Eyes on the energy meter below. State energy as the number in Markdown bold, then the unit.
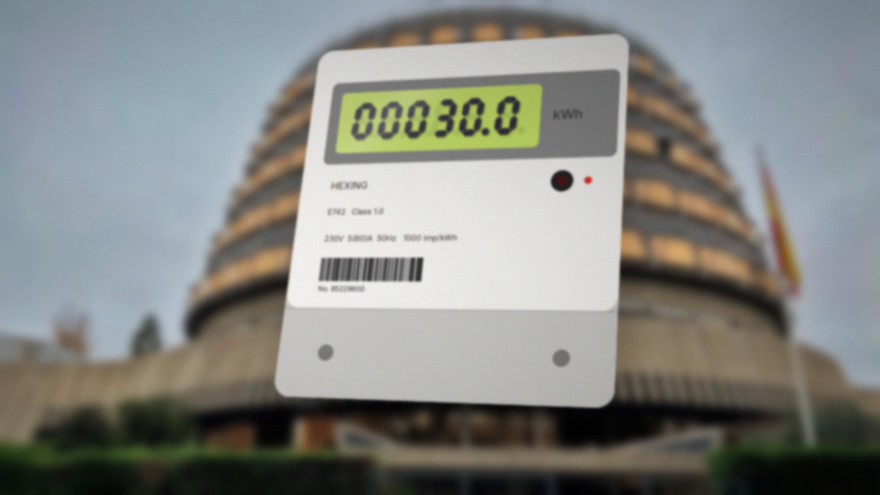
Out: **30.0** kWh
